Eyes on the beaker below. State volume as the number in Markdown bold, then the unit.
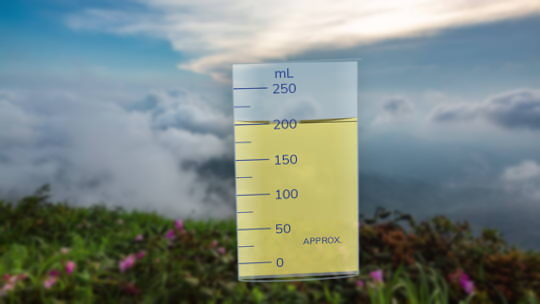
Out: **200** mL
